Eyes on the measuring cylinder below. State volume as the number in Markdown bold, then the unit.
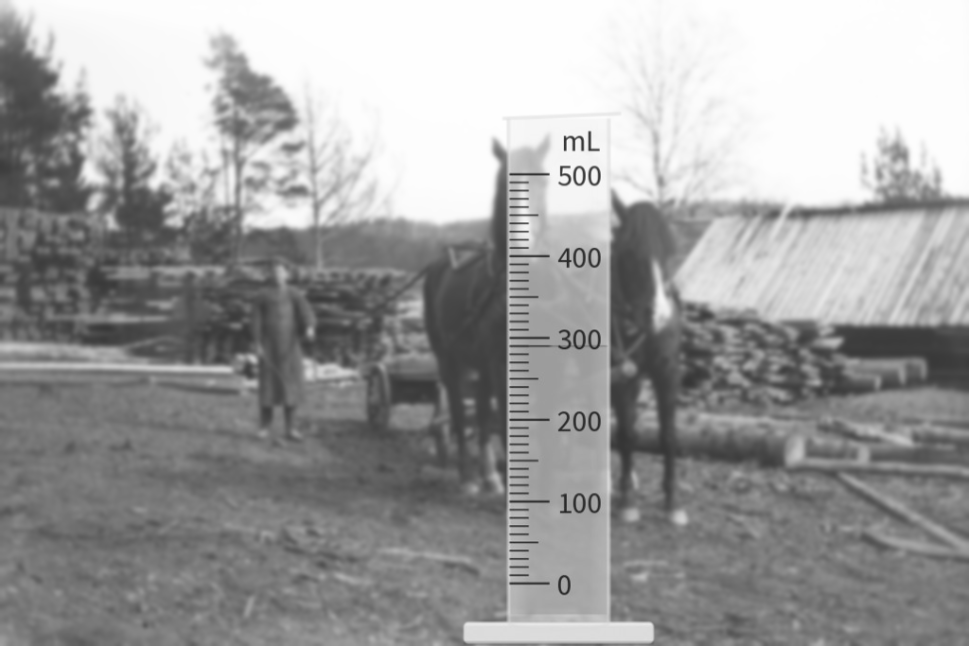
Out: **290** mL
